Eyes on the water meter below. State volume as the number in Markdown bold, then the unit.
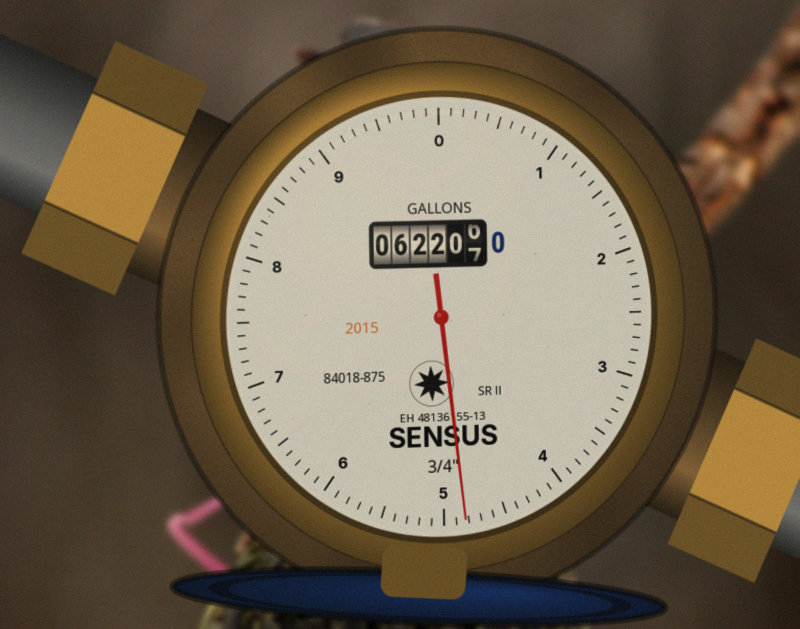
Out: **622064.8** gal
